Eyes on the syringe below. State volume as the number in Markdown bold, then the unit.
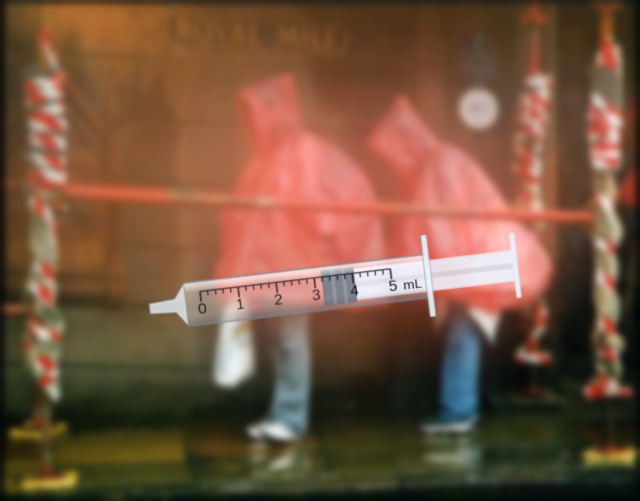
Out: **3.2** mL
